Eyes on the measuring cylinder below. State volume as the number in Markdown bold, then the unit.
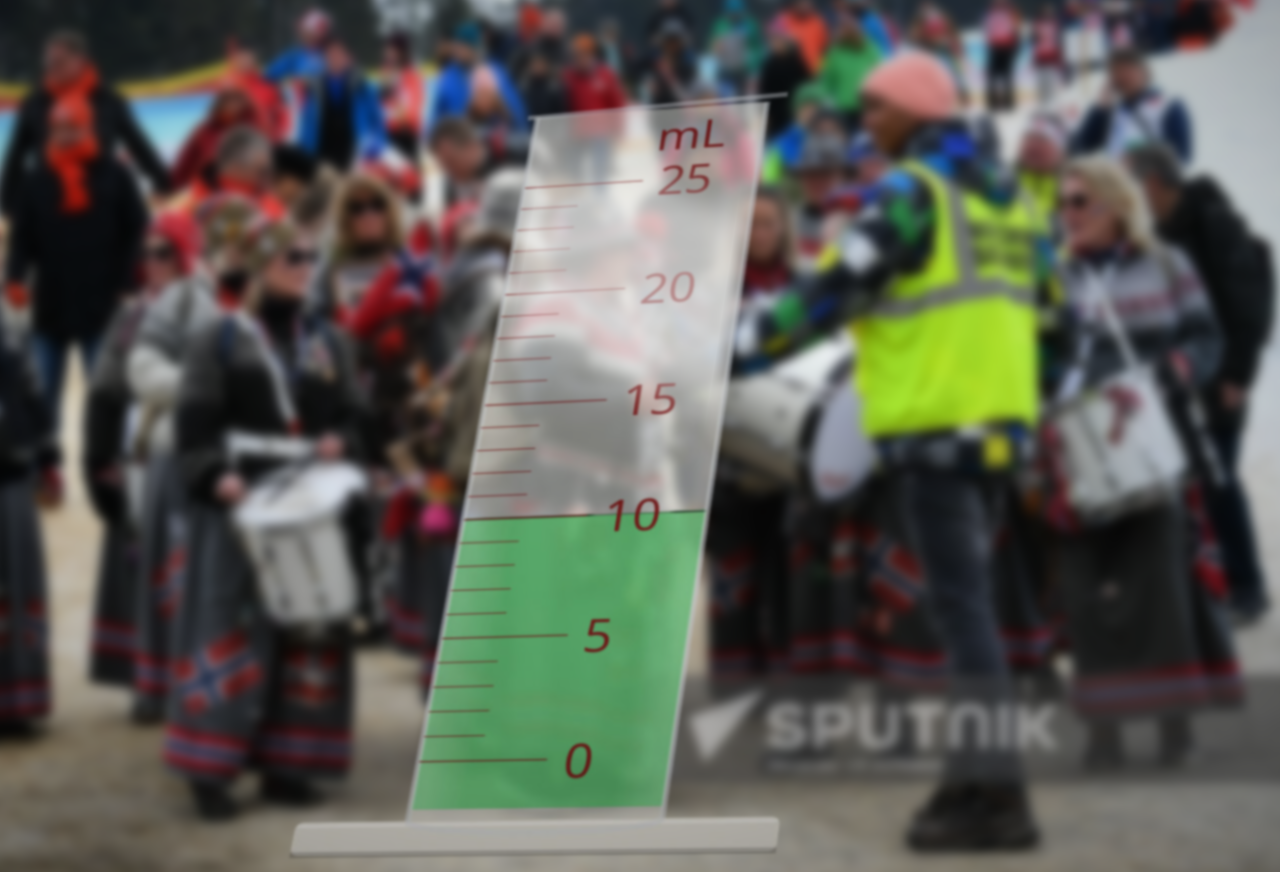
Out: **10** mL
